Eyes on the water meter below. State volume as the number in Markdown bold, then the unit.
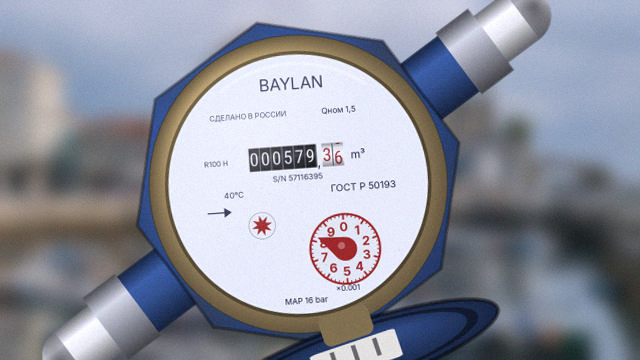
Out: **579.358** m³
